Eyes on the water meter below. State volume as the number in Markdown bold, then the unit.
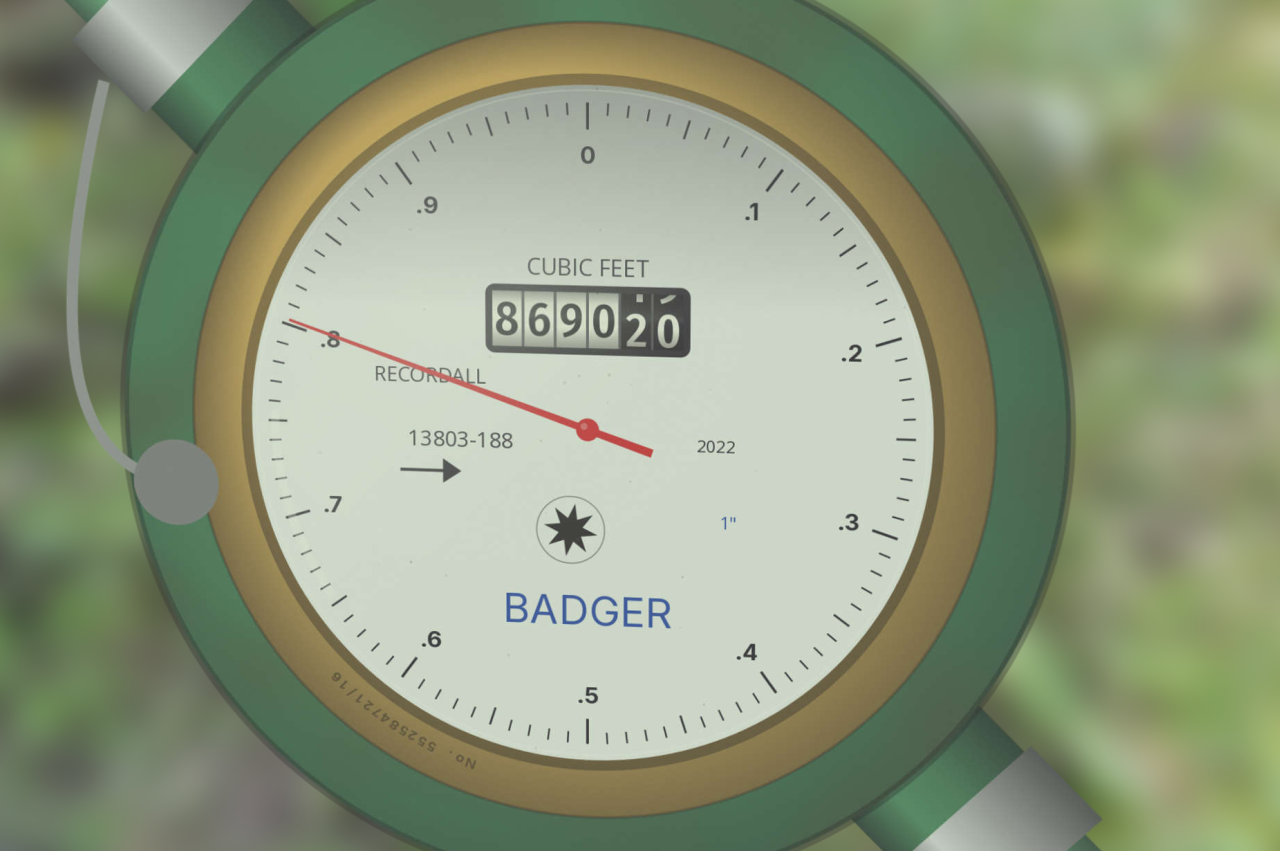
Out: **869019.80** ft³
